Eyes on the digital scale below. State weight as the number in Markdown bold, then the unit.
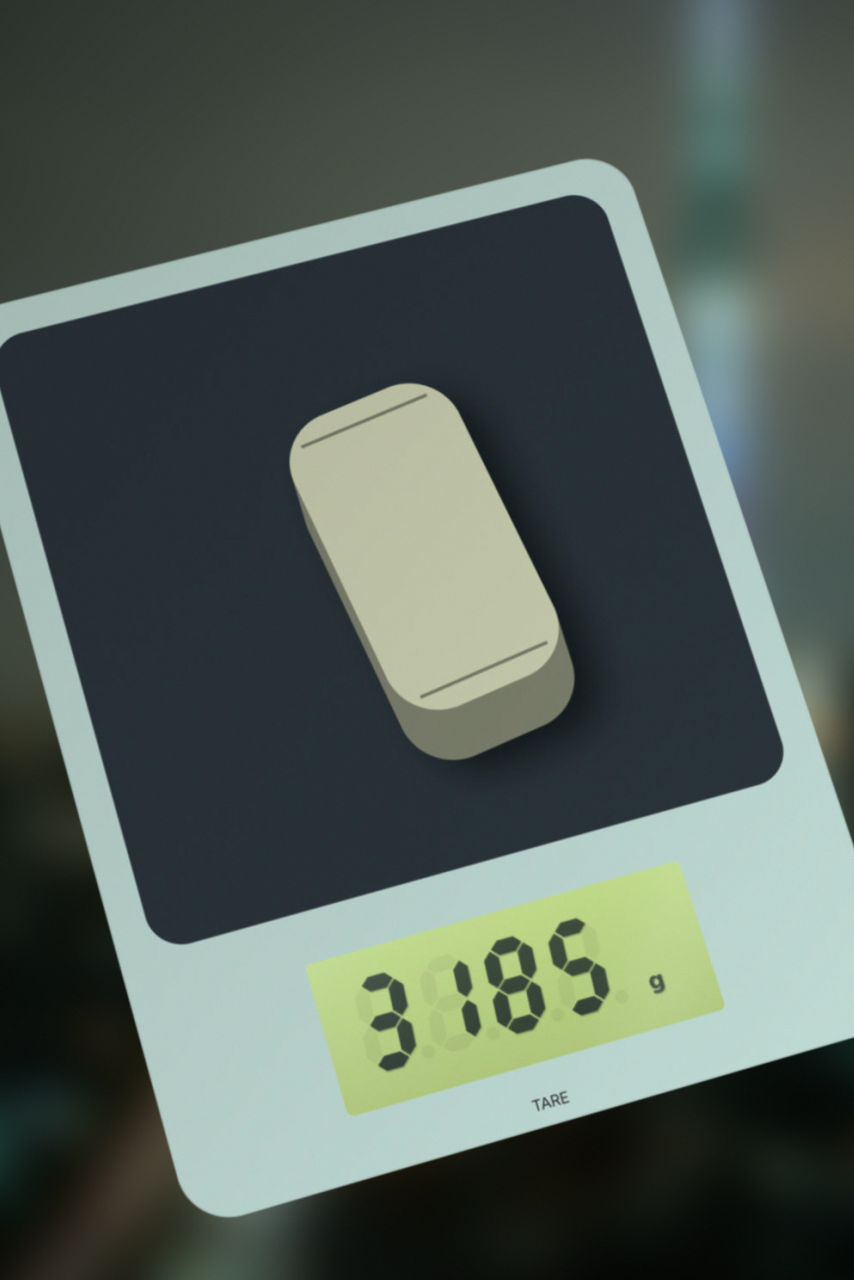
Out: **3185** g
